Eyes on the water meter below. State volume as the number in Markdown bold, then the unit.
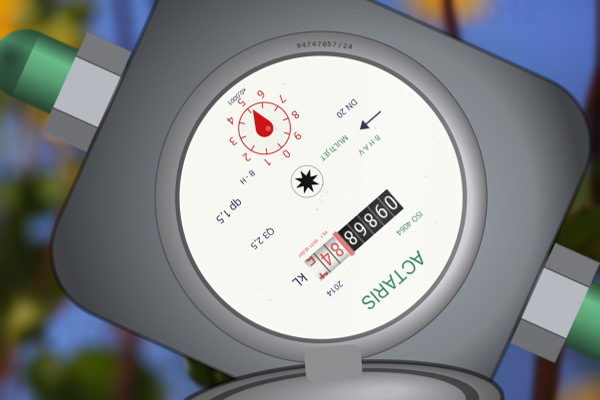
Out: **9868.8445** kL
